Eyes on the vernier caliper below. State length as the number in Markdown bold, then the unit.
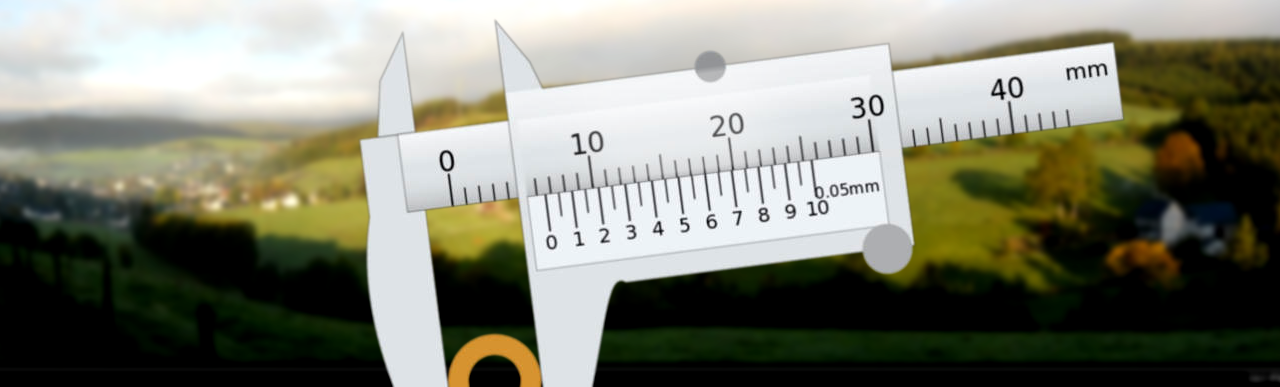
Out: **6.6** mm
